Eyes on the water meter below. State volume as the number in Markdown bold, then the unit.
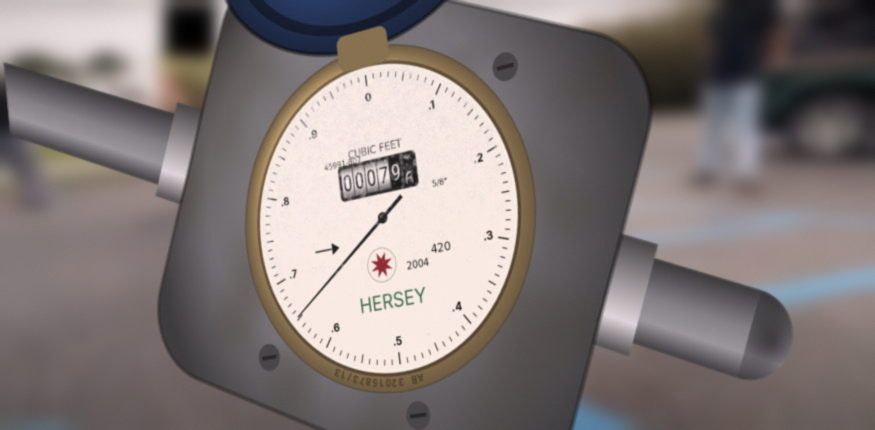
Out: **795.65** ft³
